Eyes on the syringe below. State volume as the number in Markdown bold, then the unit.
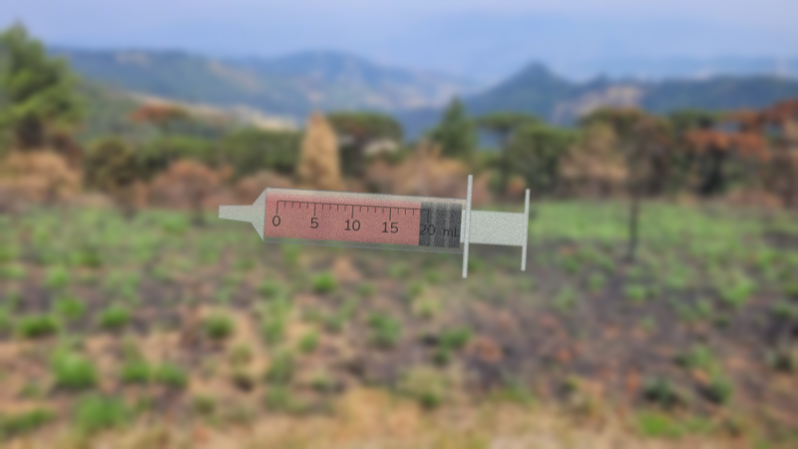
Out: **19** mL
